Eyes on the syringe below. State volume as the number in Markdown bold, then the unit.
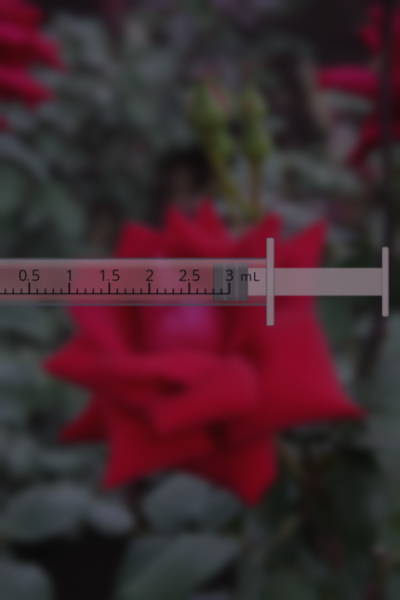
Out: **2.8** mL
